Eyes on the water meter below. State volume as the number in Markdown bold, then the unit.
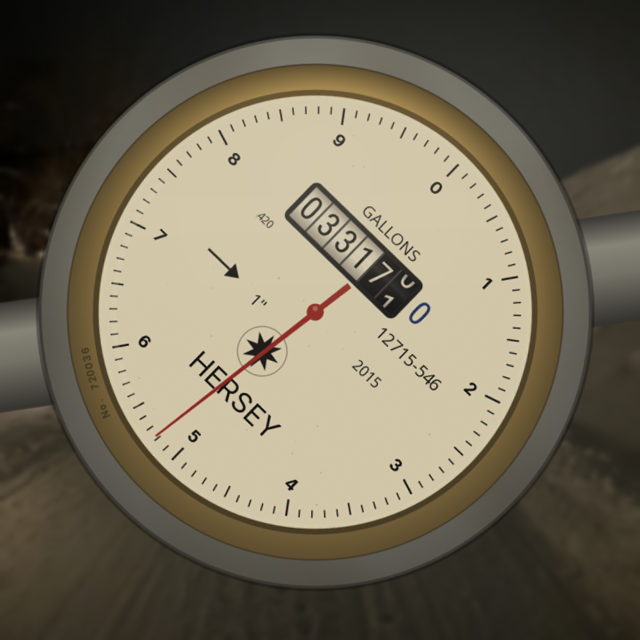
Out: **331705.2** gal
